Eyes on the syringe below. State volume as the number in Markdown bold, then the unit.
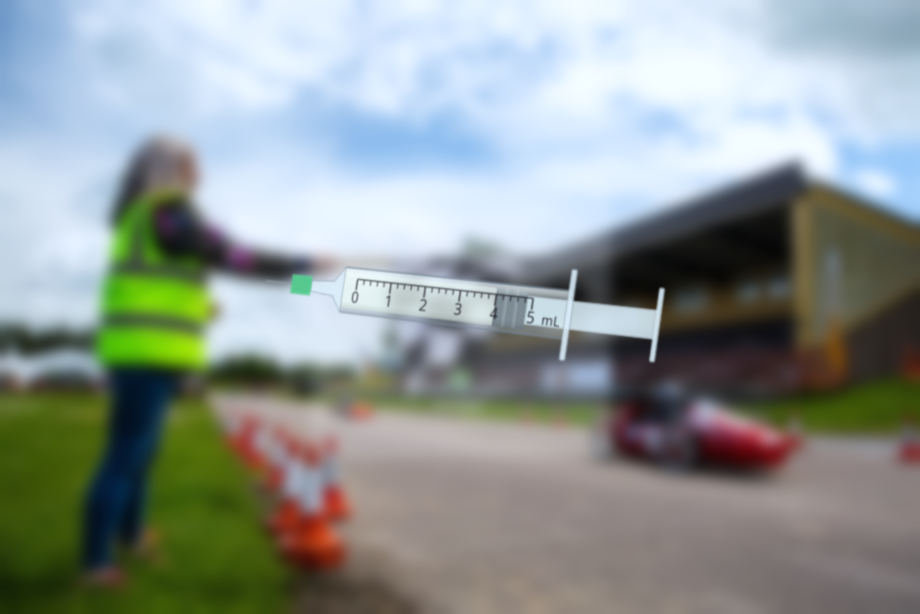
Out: **4** mL
